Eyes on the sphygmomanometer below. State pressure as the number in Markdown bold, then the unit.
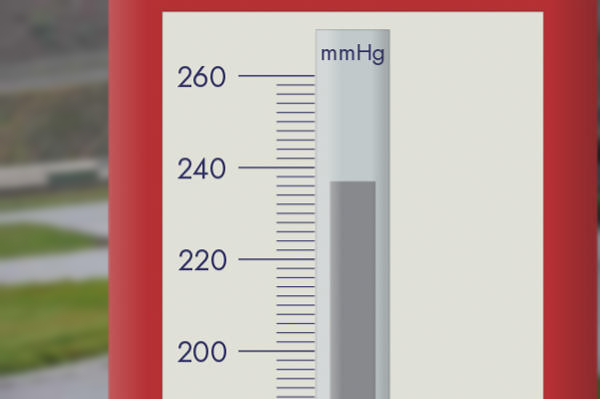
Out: **237** mmHg
